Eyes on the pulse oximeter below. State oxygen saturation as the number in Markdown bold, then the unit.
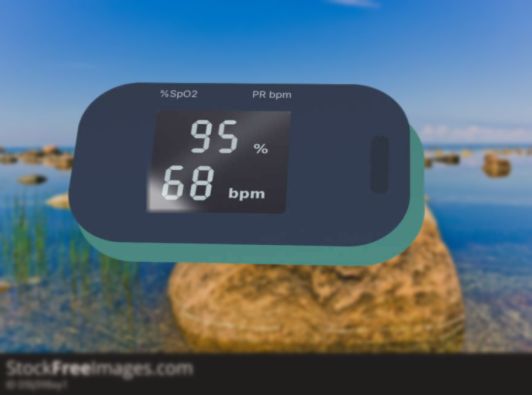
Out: **95** %
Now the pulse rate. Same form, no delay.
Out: **68** bpm
